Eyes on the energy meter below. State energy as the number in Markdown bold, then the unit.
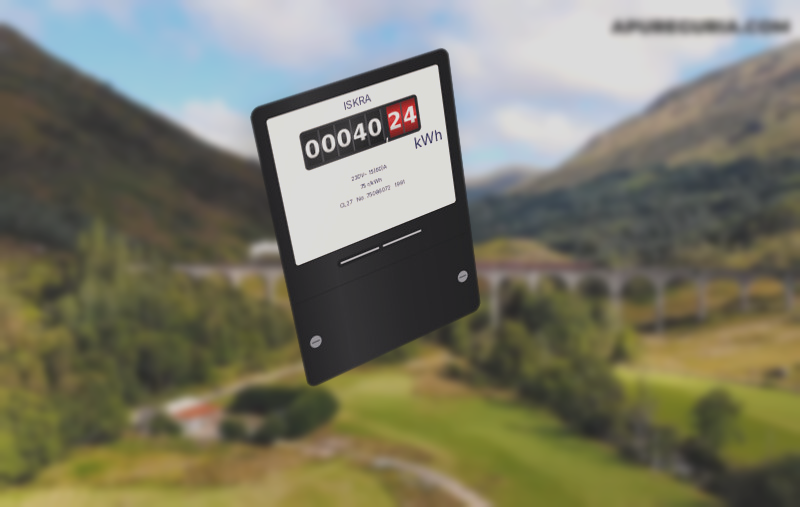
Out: **40.24** kWh
